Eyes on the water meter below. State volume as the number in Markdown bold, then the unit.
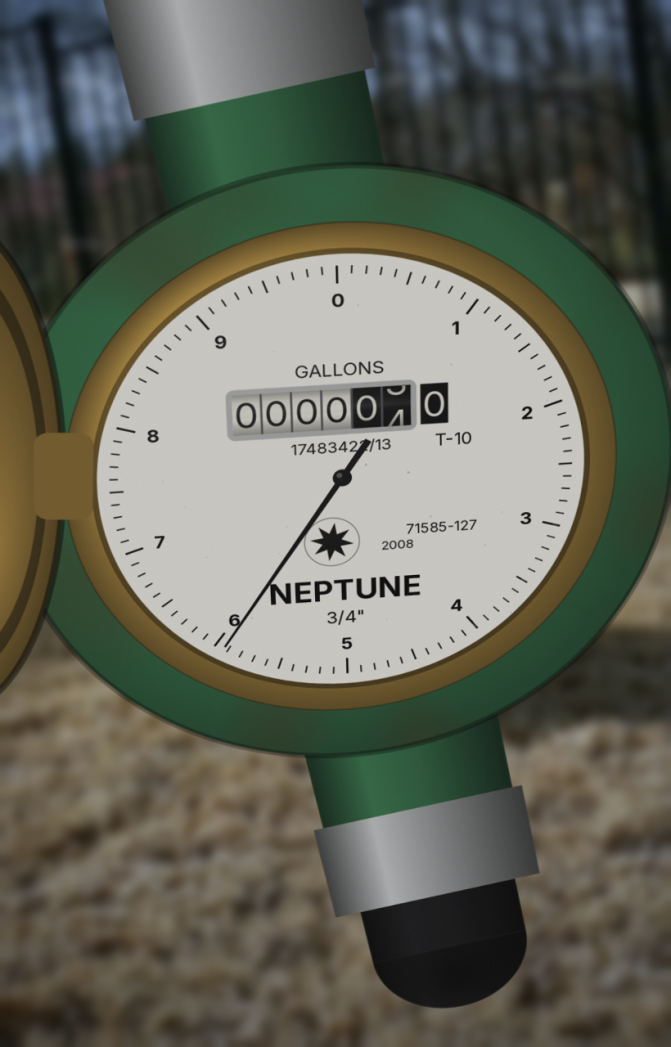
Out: **35.9** gal
